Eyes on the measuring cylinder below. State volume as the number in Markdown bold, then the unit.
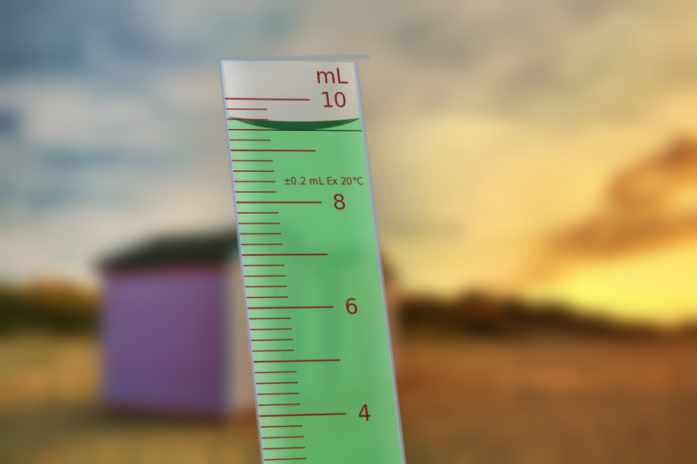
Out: **9.4** mL
